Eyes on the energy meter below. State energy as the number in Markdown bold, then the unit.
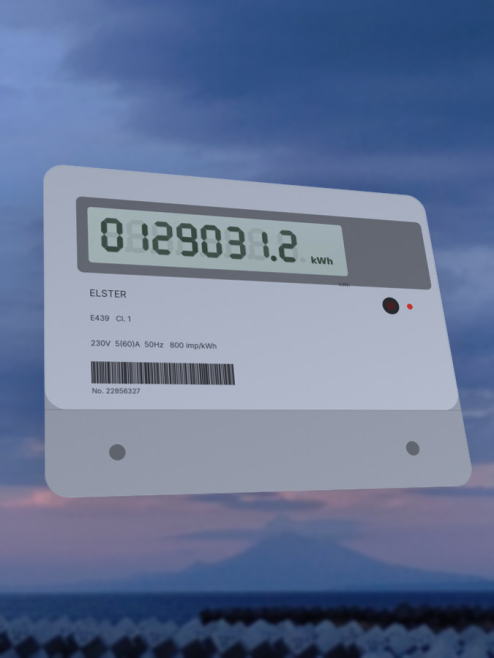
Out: **129031.2** kWh
